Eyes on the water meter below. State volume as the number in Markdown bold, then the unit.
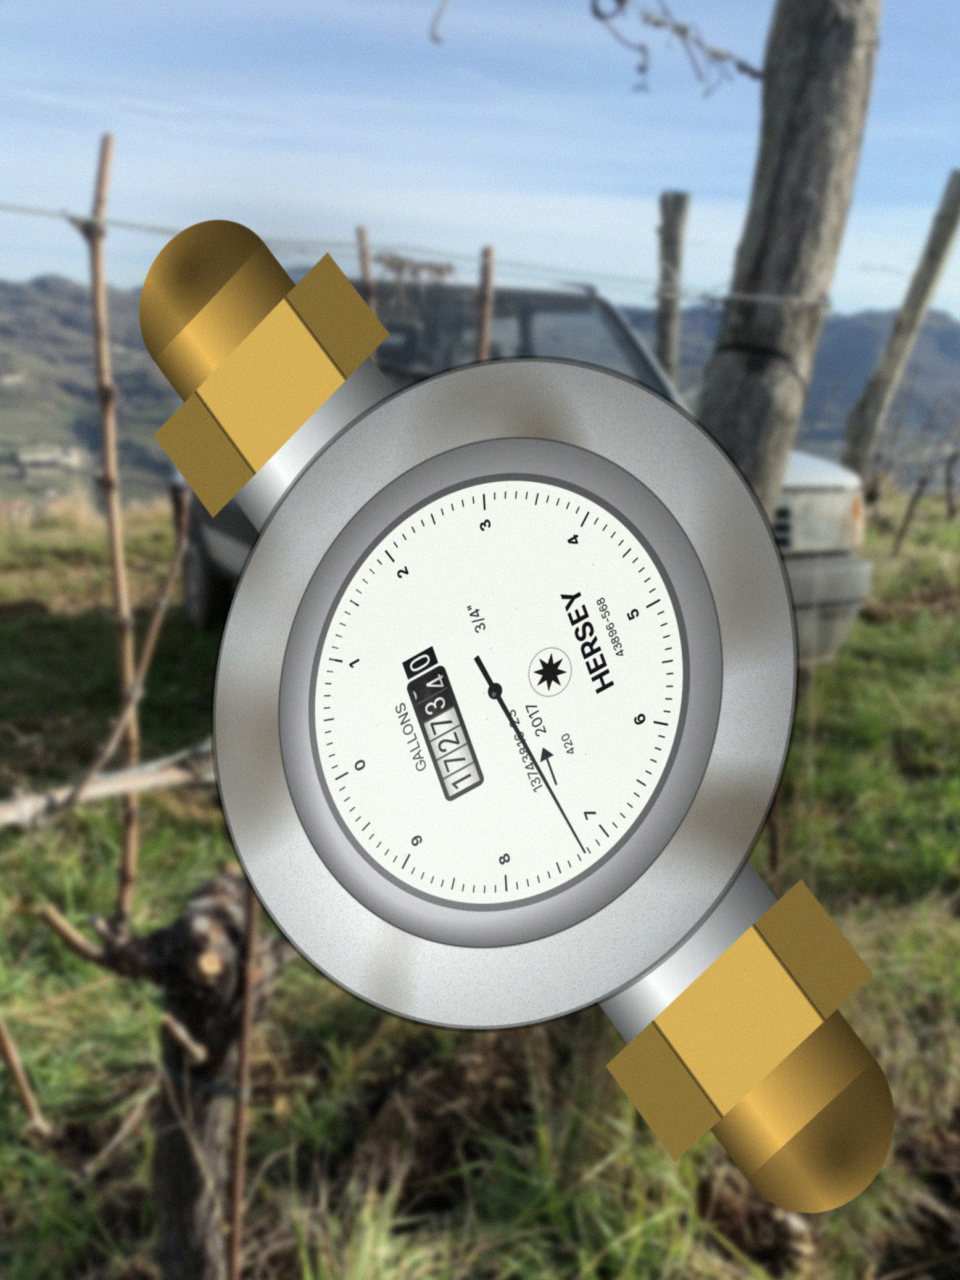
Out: **1727337.2** gal
